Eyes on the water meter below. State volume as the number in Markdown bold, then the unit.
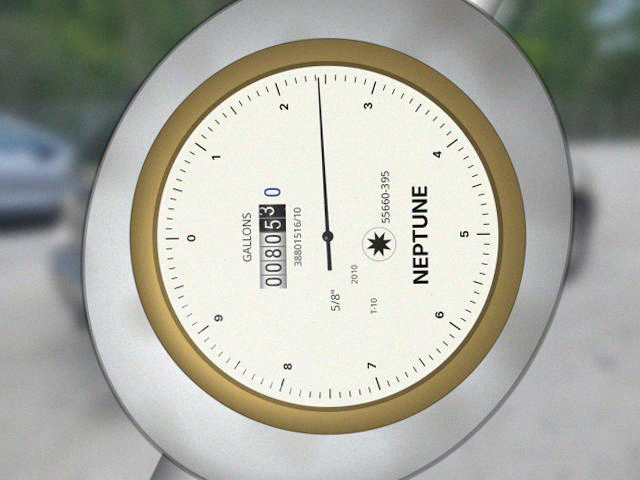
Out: **80532.4** gal
